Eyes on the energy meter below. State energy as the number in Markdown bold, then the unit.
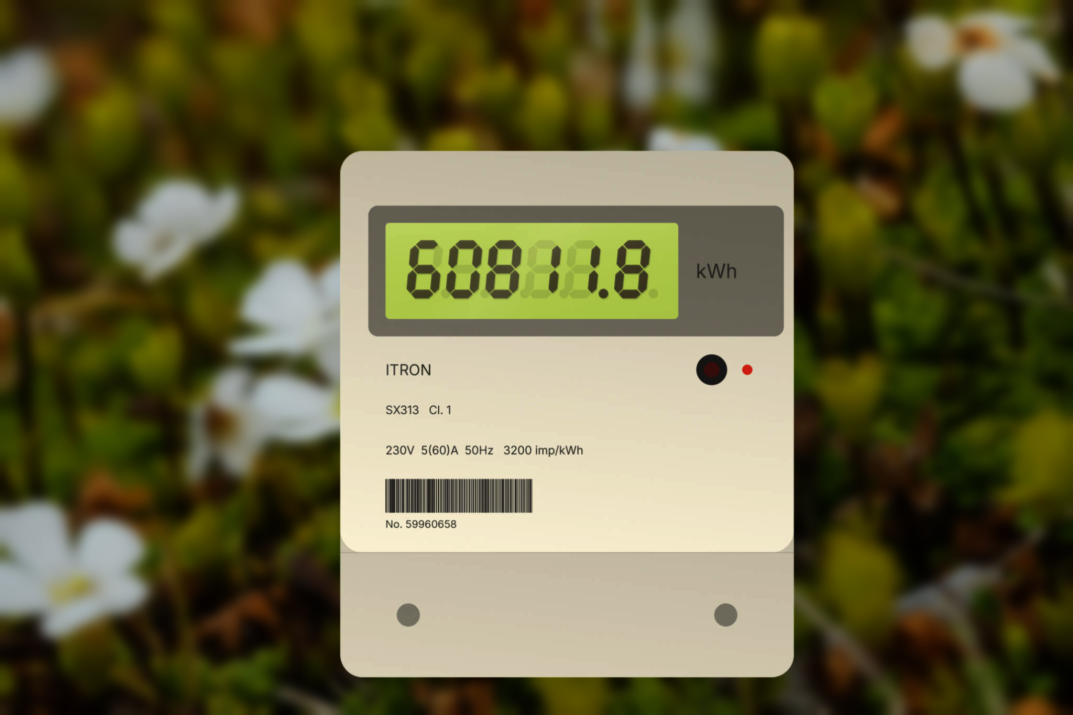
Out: **60811.8** kWh
